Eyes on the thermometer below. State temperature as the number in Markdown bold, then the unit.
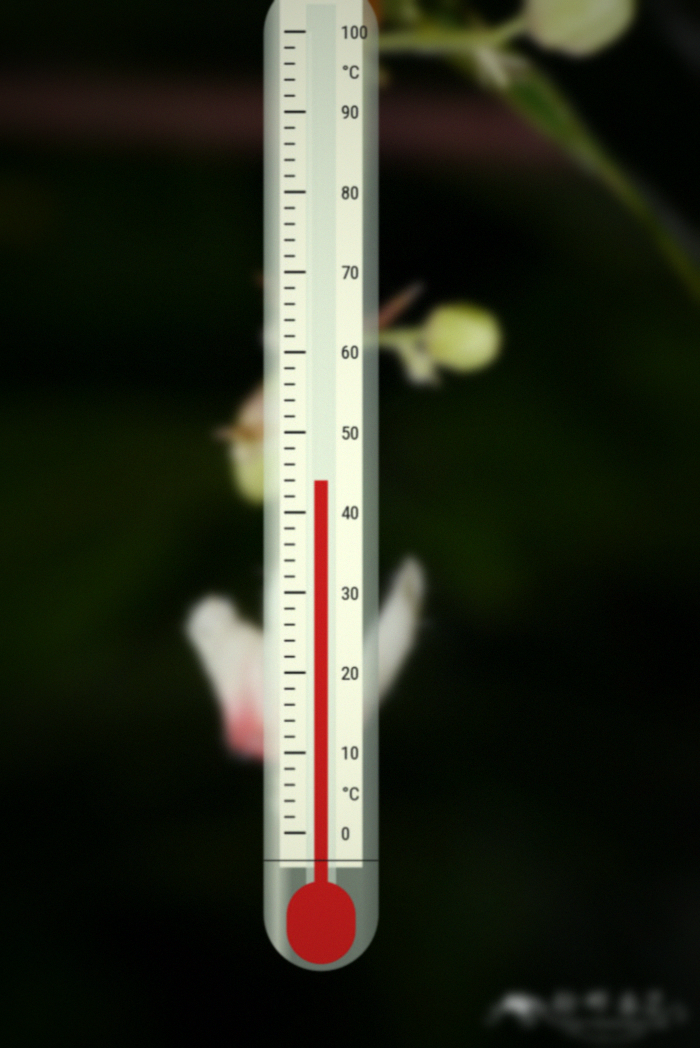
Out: **44** °C
